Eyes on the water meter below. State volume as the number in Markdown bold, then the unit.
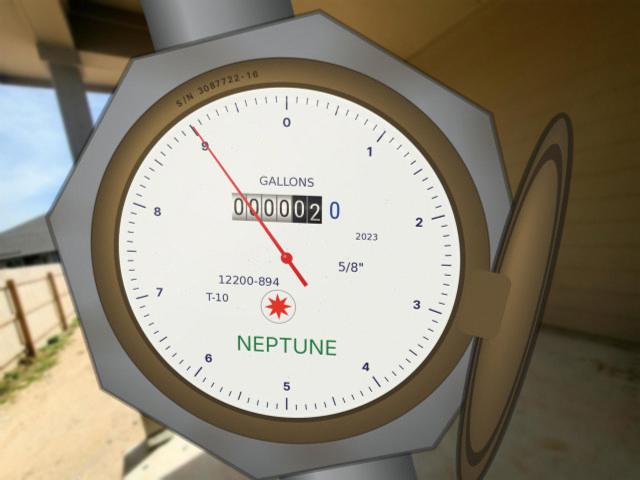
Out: **19.0** gal
